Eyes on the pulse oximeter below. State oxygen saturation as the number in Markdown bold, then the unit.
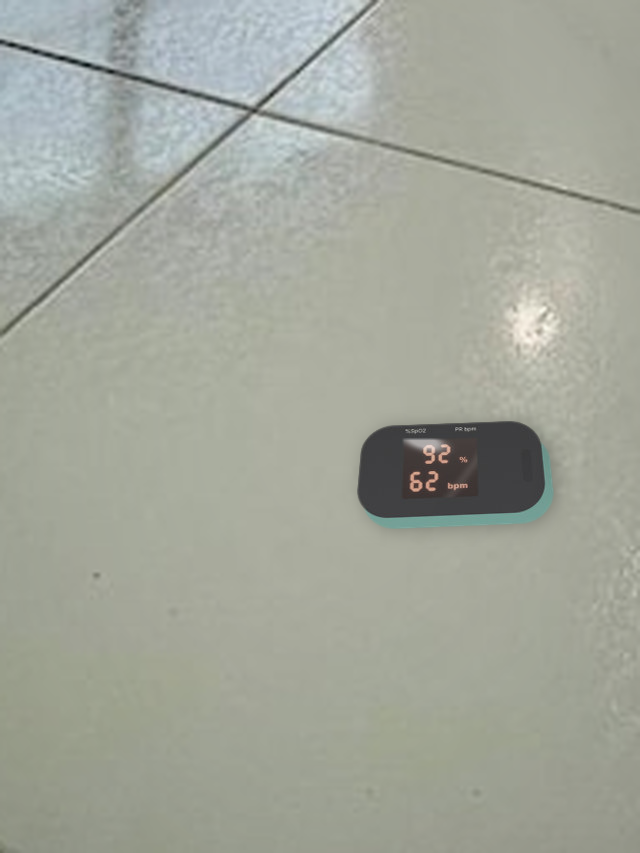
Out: **92** %
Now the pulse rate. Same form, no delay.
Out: **62** bpm
